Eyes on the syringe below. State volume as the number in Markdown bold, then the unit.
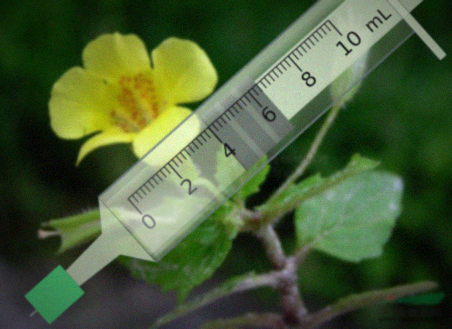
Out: **4** mL
